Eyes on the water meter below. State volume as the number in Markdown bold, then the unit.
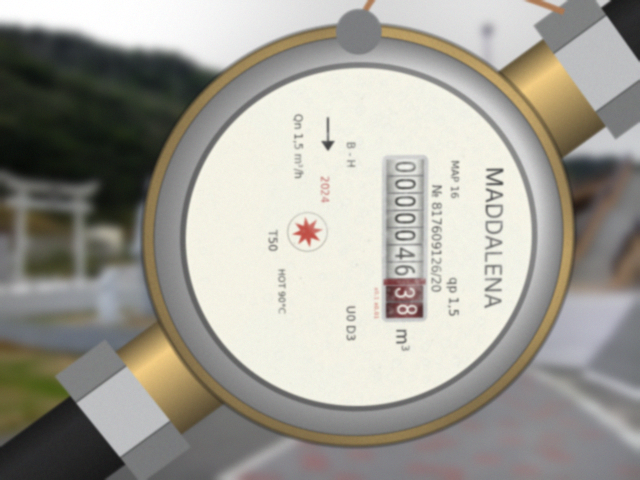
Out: **46.38** m³
